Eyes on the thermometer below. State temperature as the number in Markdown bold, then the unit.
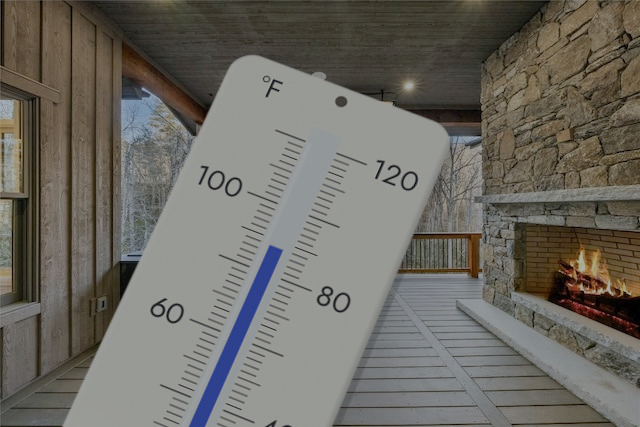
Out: **88** °F
